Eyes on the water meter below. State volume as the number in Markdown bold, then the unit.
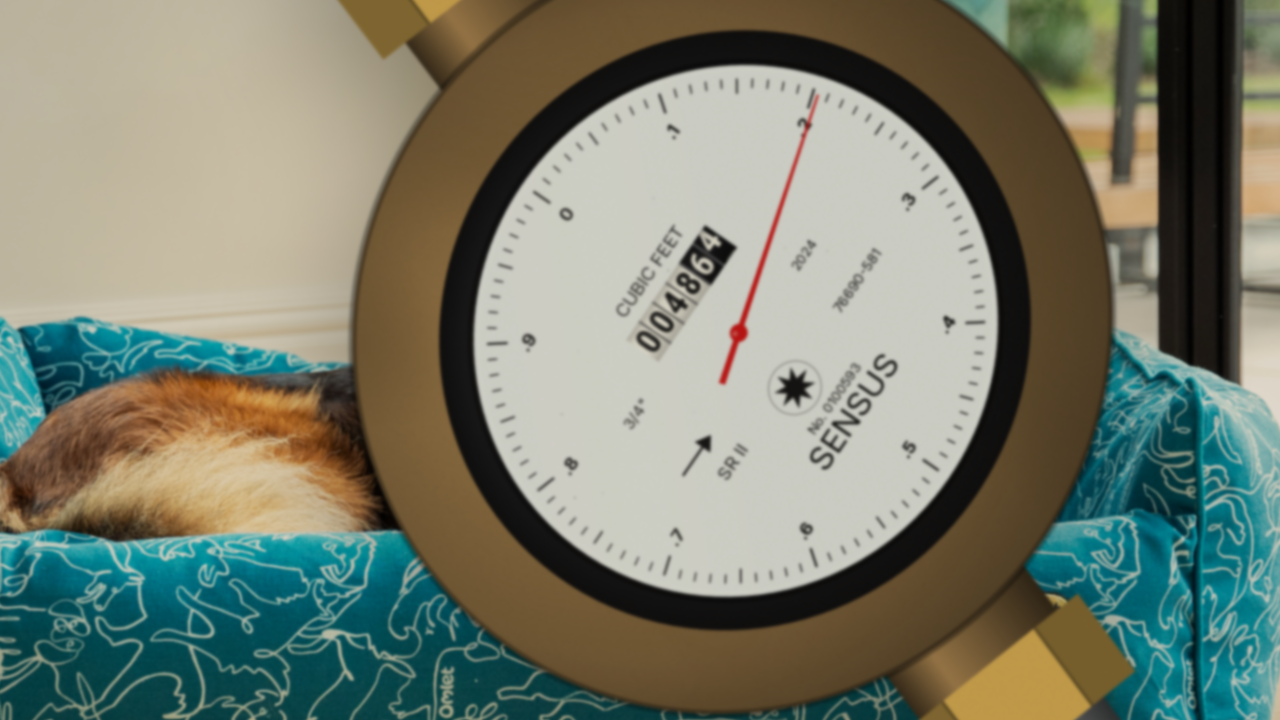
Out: **4864.20** ft³
